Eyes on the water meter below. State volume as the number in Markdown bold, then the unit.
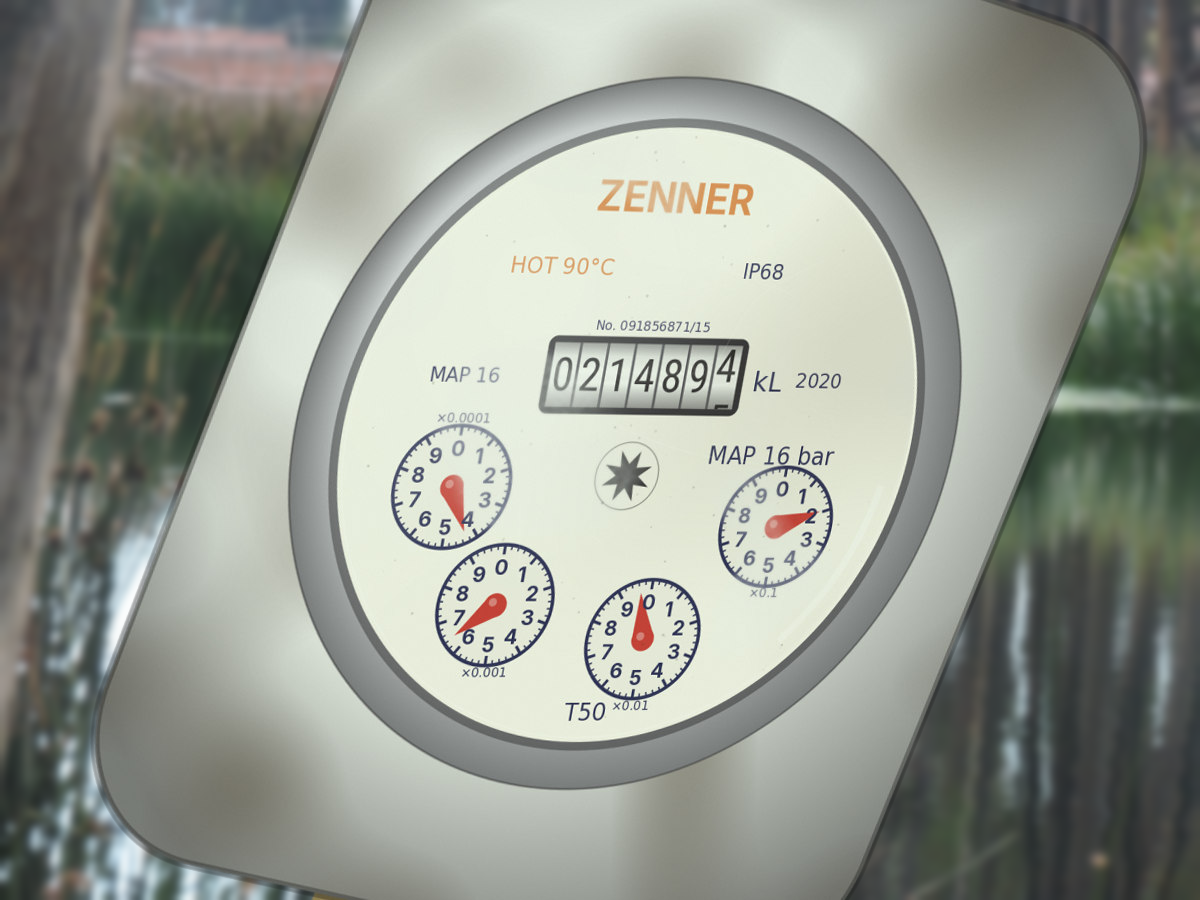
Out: **214894.1964** kL
